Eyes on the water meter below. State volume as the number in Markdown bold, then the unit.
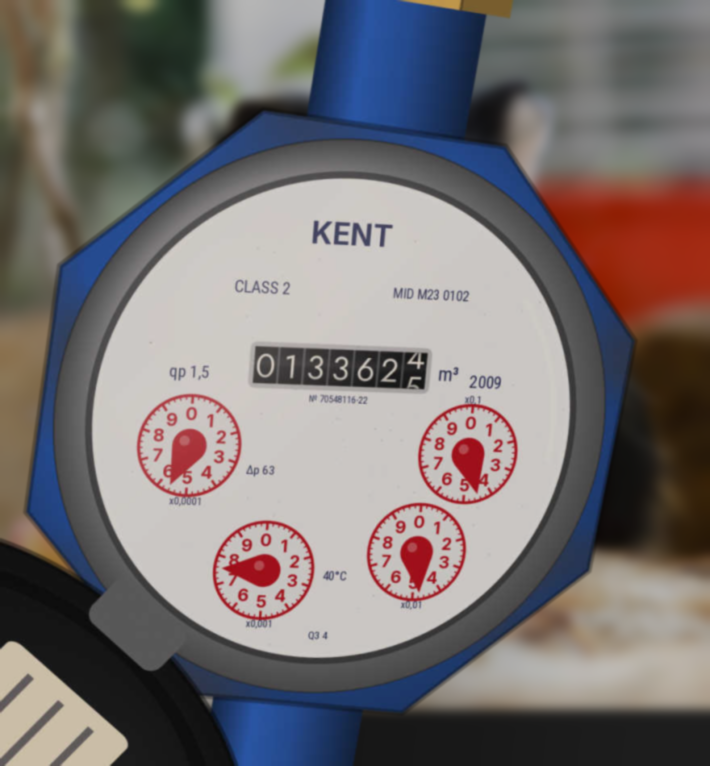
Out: **133624.4475** m³
